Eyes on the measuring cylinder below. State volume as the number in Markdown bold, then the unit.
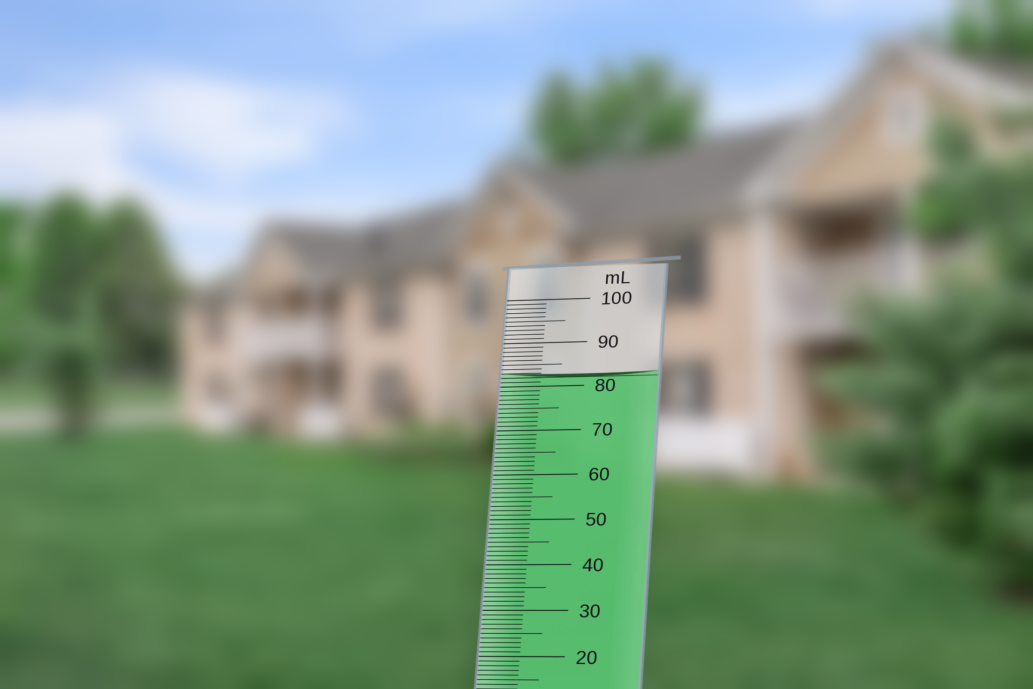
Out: **82** mL
